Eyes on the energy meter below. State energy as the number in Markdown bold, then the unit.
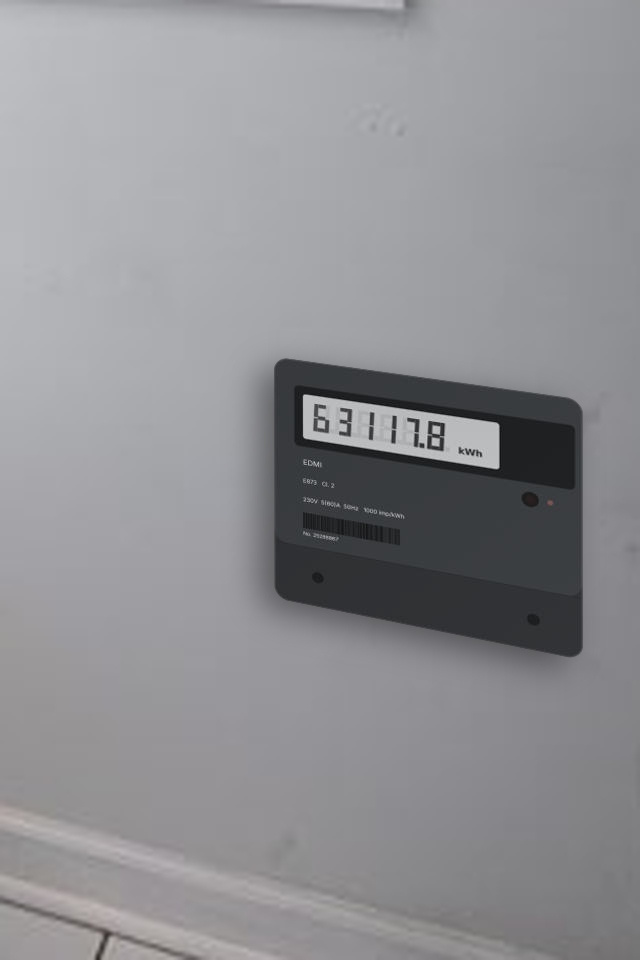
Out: **63117.8** kWh
